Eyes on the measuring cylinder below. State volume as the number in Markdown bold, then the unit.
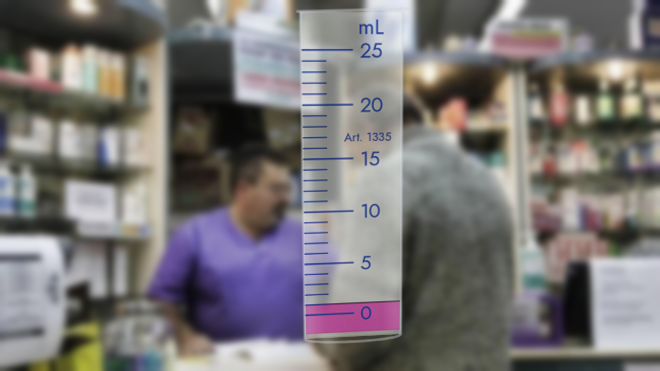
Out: **1** mL
